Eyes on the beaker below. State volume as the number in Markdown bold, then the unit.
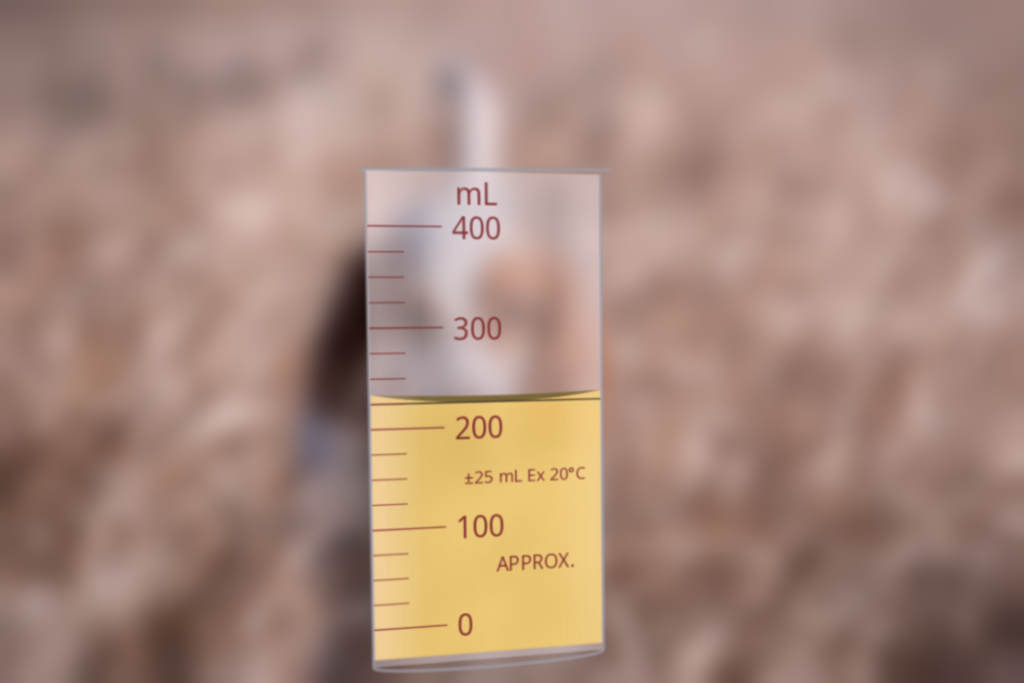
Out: **225** mL
